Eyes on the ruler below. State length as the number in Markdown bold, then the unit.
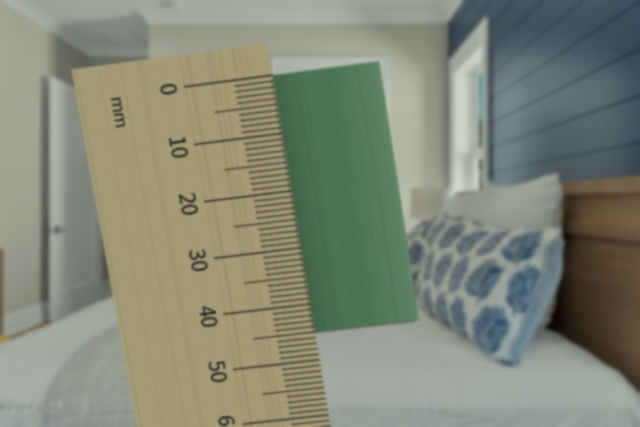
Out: **45** mm
